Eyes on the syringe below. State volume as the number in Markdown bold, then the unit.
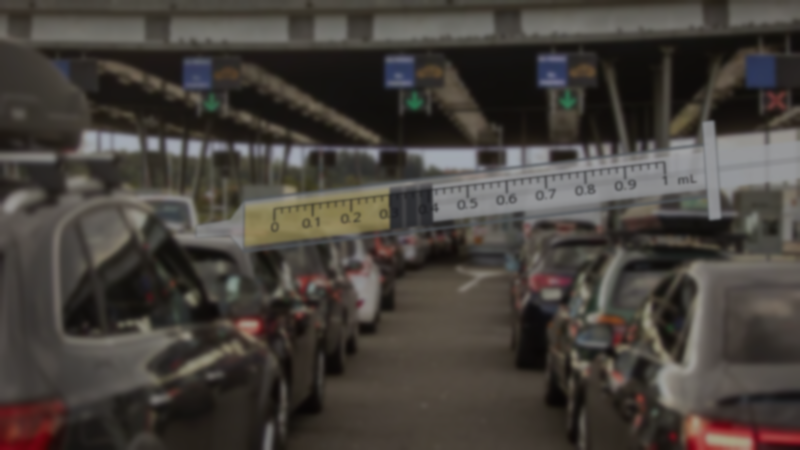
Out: **0.3** mL
